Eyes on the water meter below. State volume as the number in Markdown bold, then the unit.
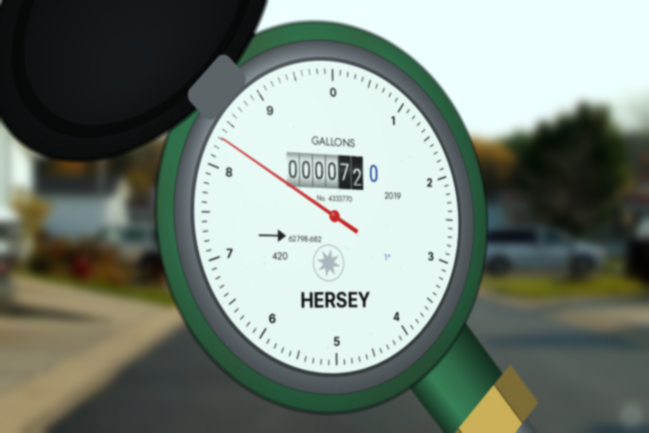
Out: **718.3** gal
